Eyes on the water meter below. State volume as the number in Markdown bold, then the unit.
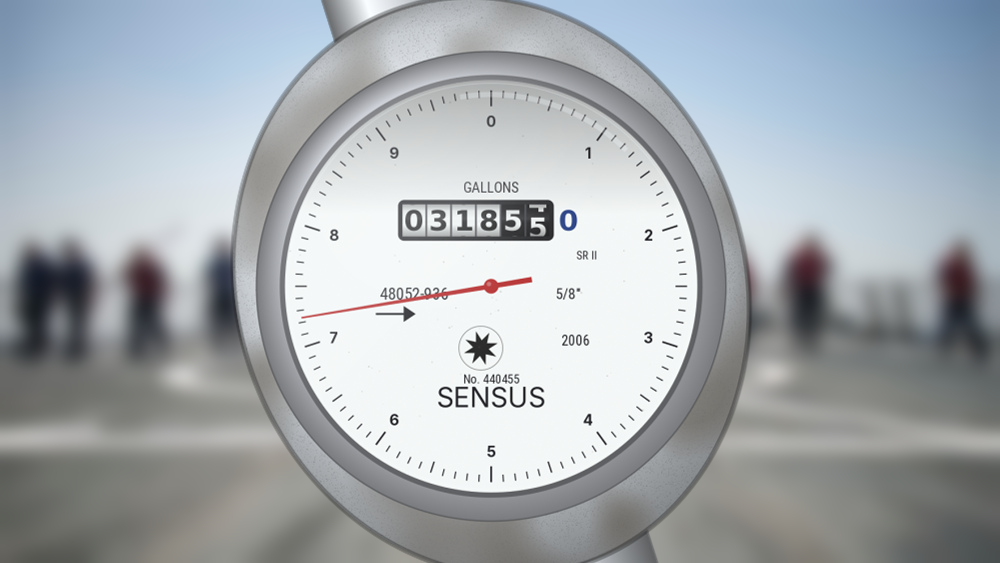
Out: **318547.2** gal
